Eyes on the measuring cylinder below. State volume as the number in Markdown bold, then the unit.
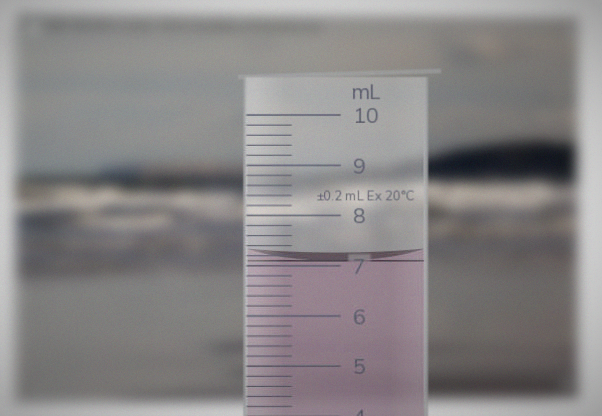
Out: **7.1** mL
